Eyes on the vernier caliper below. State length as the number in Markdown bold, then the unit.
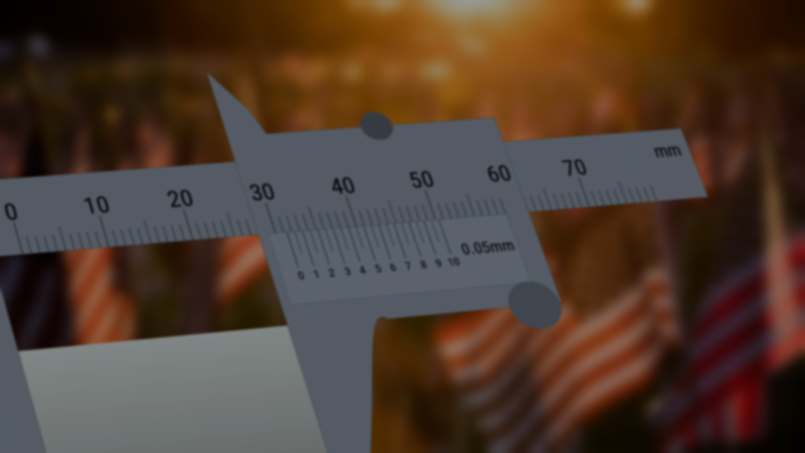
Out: **31.4** mm
